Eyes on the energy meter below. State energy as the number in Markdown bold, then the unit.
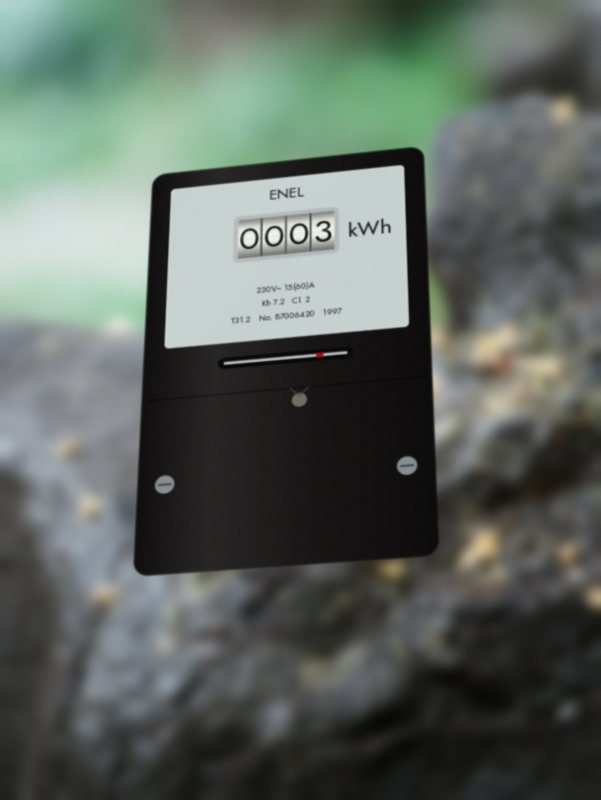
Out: **3** kWh
